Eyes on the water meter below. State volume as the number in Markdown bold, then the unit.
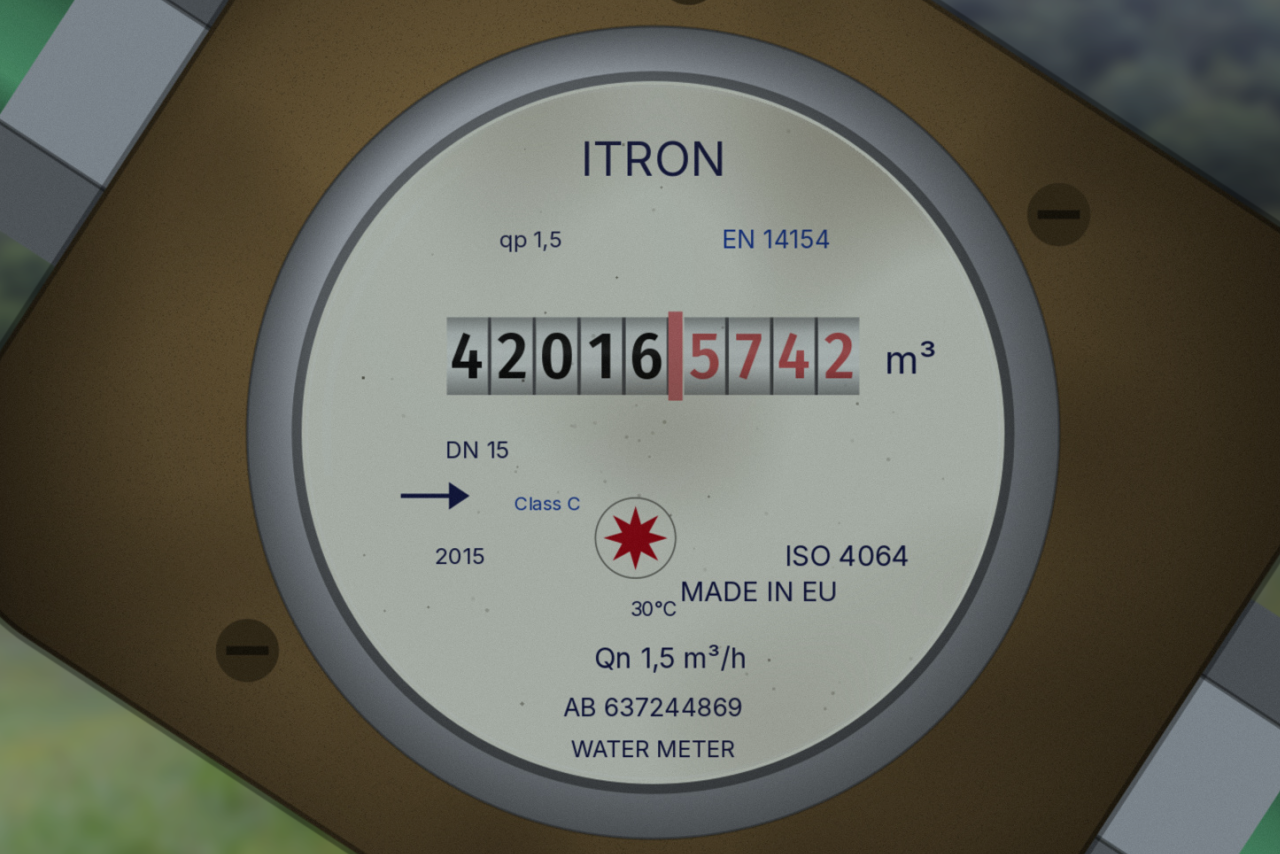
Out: **42016.5742** m³
